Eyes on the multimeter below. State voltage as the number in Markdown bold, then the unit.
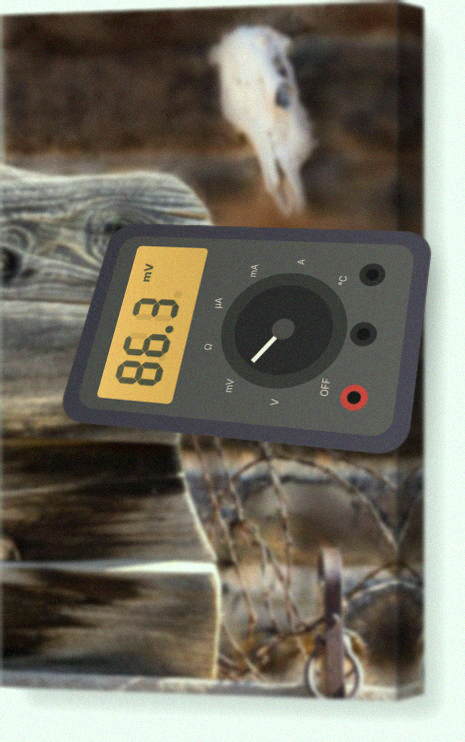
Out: **86.3** mV
